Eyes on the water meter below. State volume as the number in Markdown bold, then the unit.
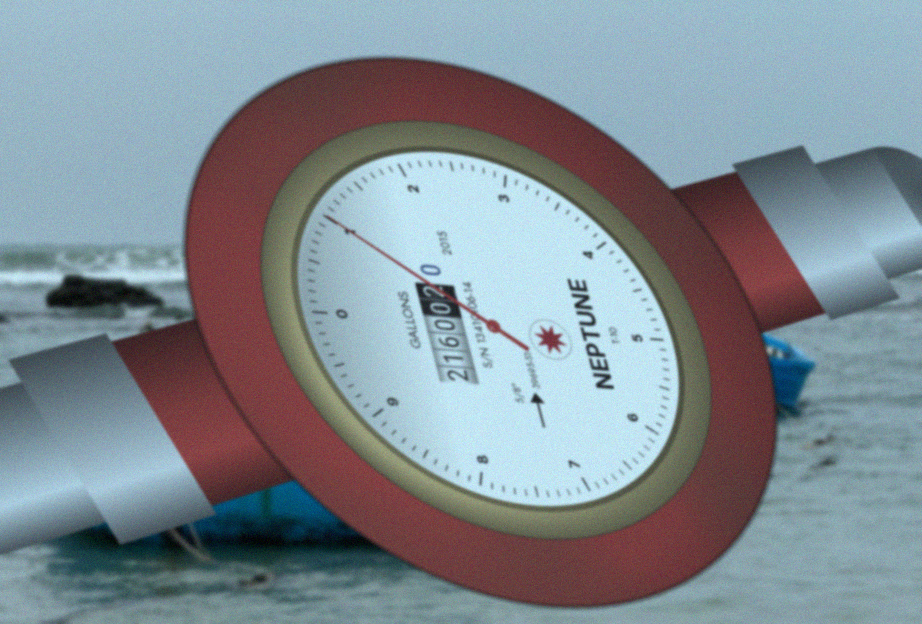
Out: **2160021.0** gal
